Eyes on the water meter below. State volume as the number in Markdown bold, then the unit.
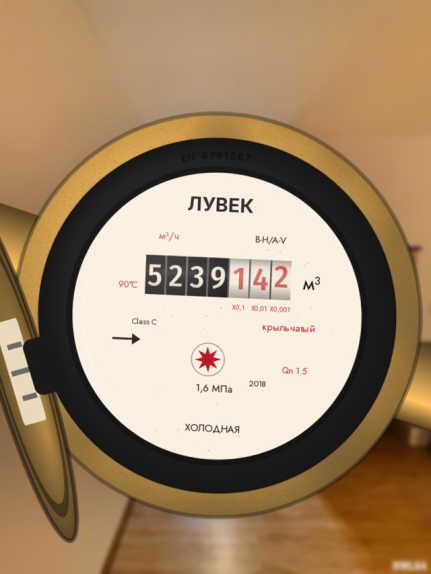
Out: **5239.142** m³
